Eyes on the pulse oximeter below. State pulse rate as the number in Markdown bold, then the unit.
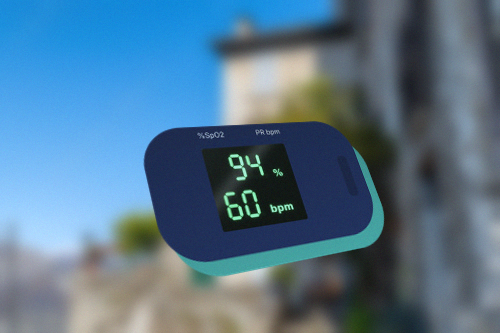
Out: **60** bpm
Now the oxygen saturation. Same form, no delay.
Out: **94** %
